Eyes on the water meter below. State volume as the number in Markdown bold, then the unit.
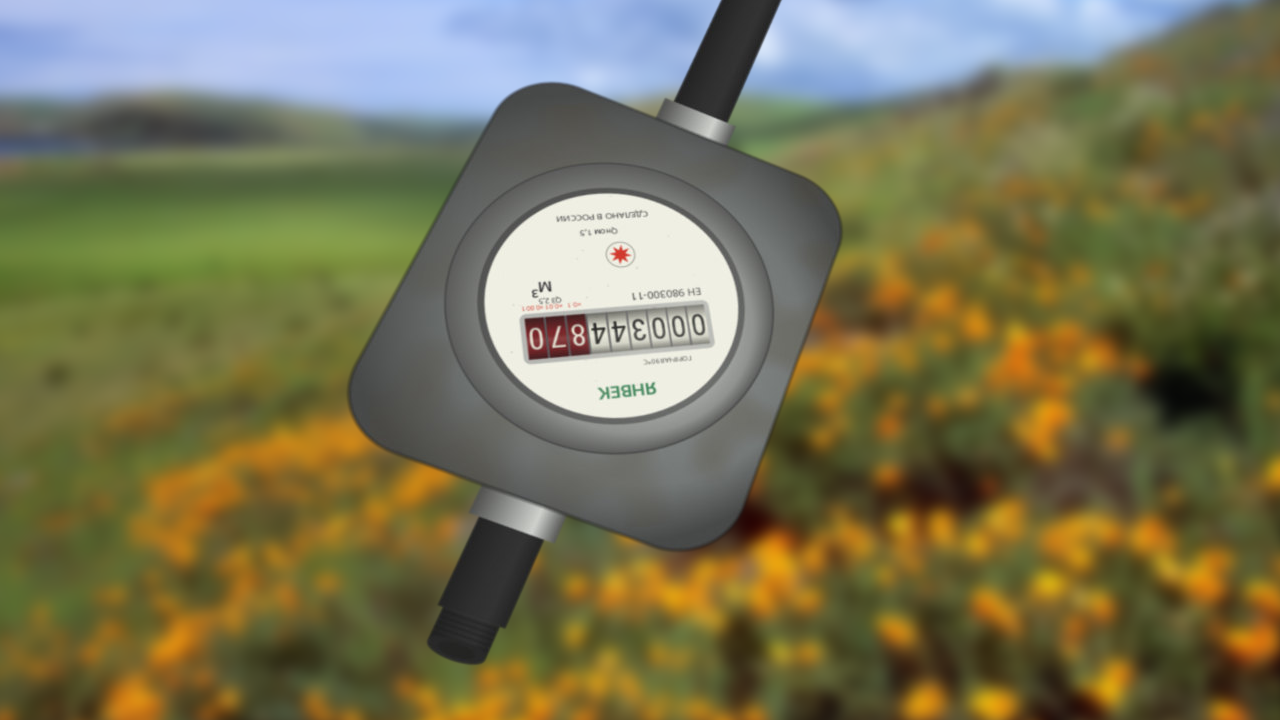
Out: **344.870** m³
